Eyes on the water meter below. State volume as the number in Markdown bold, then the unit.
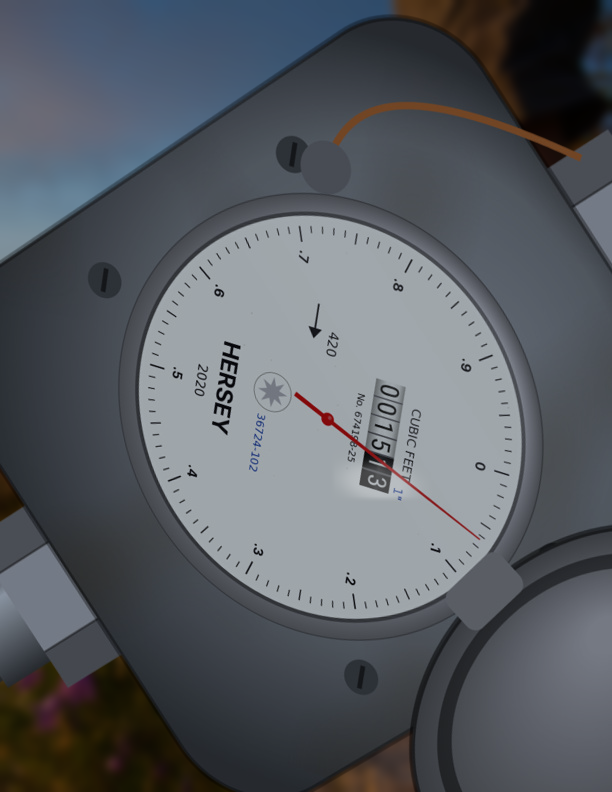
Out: **1513.06** ft³
